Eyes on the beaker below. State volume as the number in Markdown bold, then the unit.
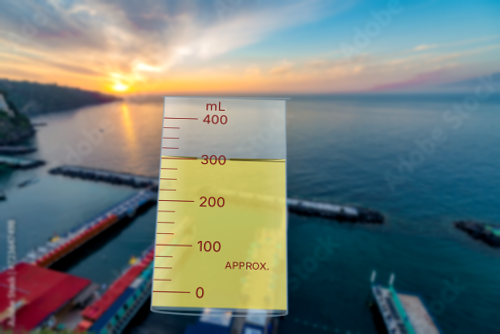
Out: **300** mL
